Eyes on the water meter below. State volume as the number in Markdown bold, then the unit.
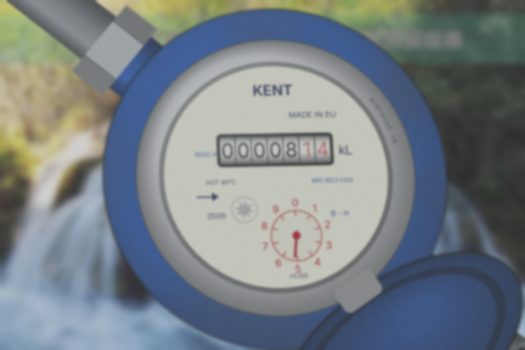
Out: **8.145** kL
